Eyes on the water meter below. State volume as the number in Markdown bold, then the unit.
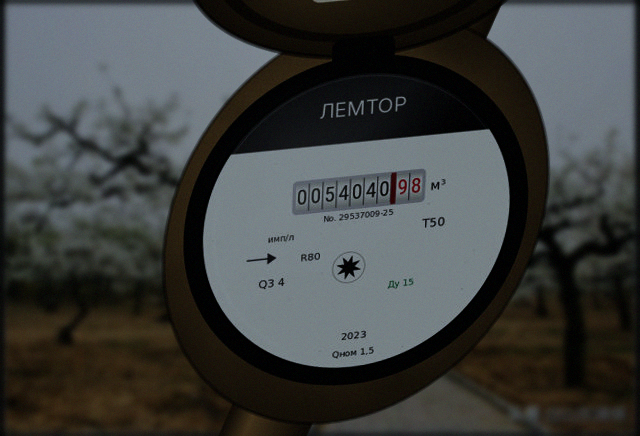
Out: **54040.98** m³
